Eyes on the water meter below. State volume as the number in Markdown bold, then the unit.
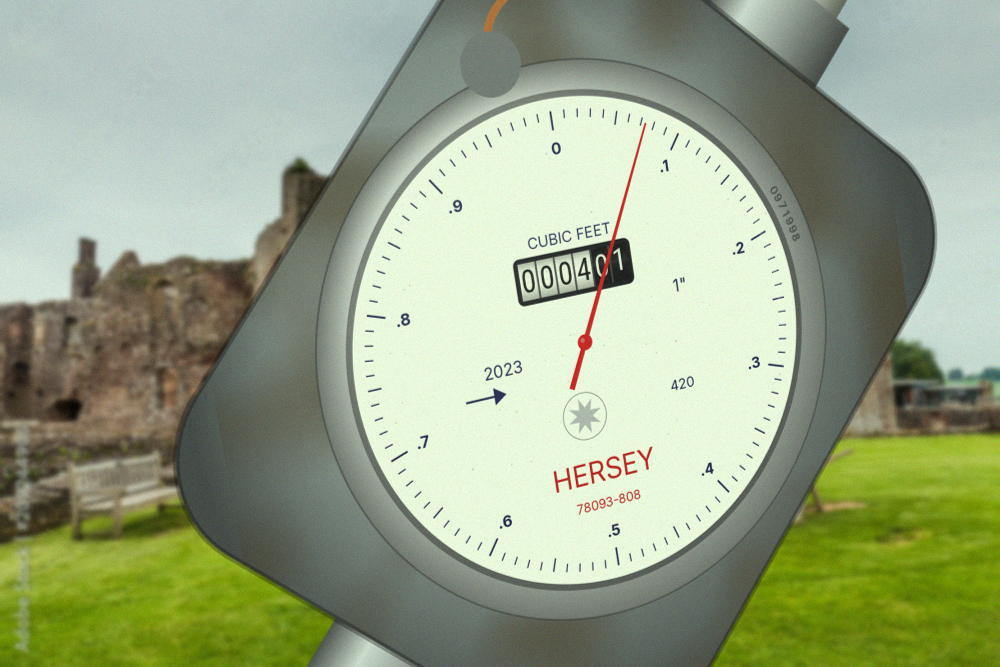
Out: **401.07** ft³
